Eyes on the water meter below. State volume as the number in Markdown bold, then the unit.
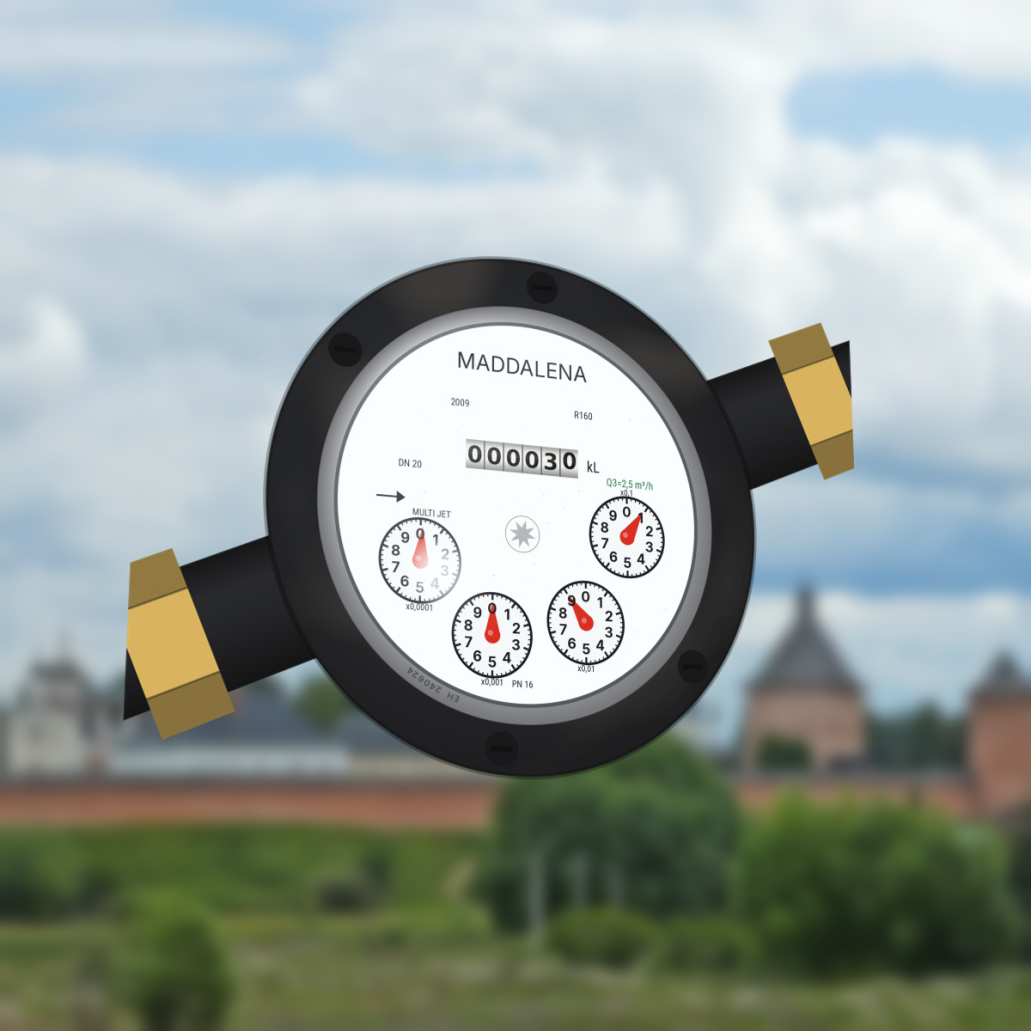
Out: **30.0900** kL
